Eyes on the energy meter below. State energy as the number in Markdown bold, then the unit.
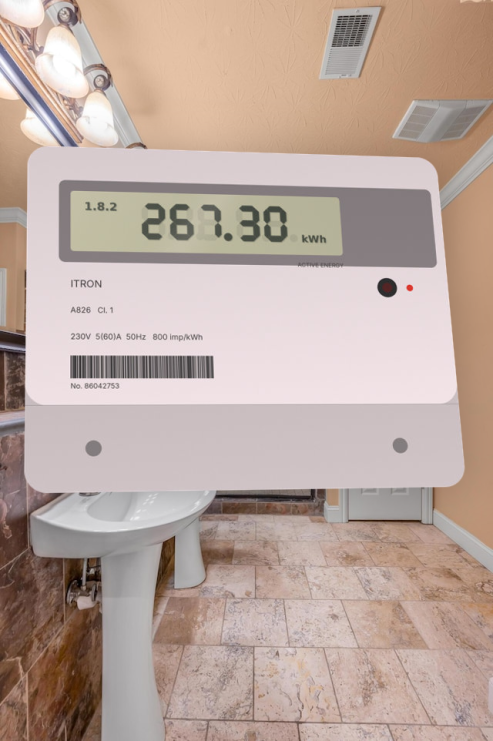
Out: **267.30** kWh
